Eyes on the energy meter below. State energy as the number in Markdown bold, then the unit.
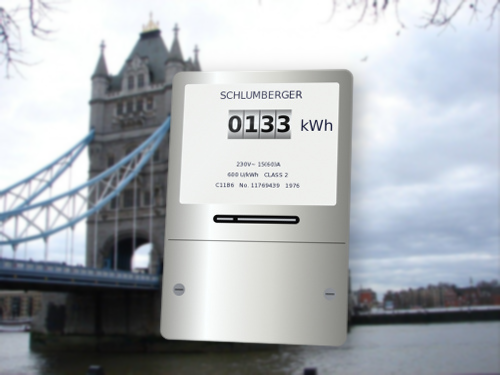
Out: **133** kWh
